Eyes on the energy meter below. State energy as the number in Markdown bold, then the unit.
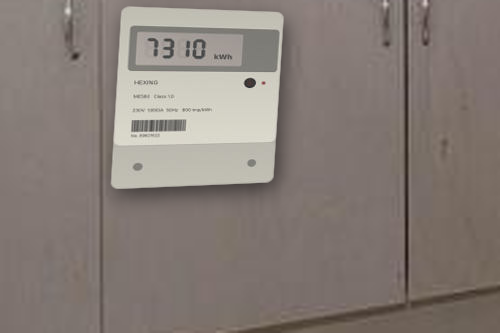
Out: **7310** kWh
